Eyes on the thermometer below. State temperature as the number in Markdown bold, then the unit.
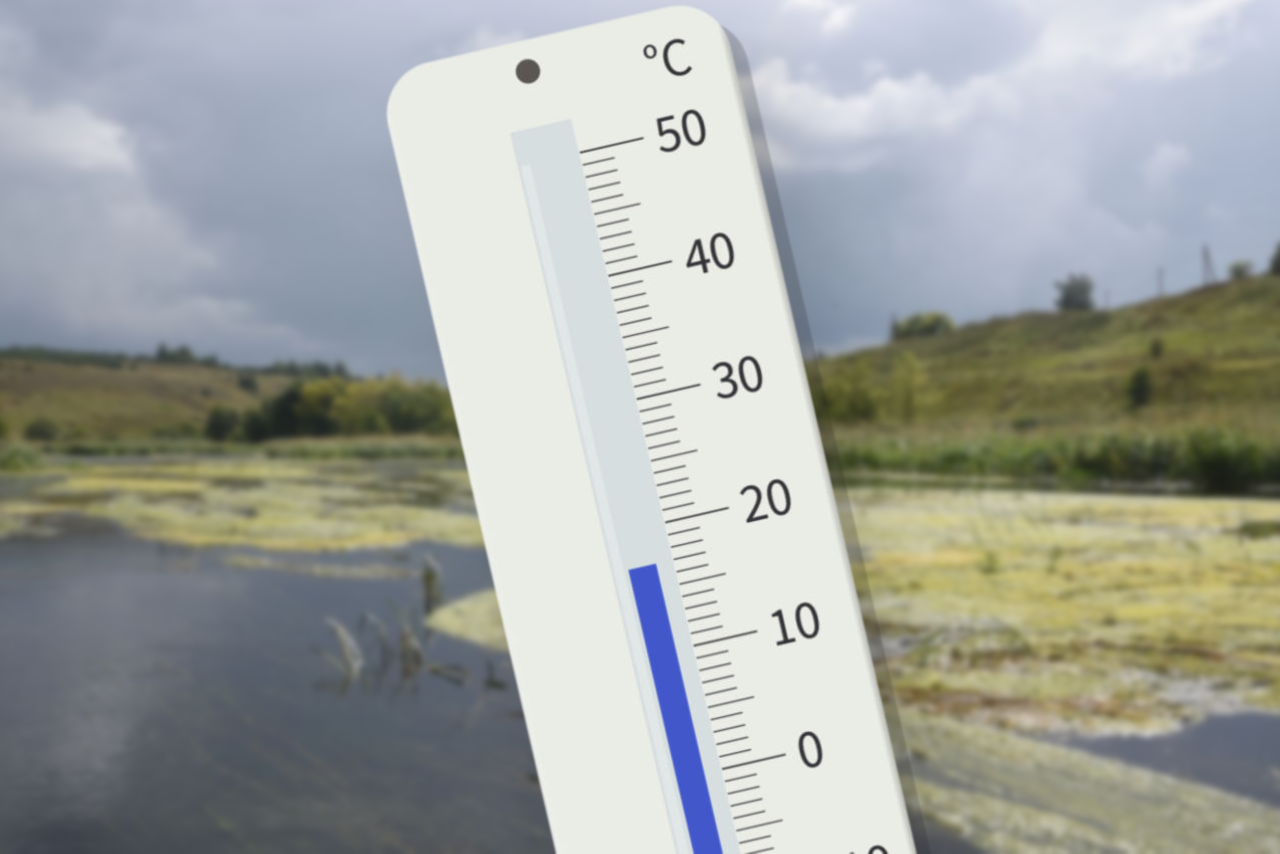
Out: **17** °C
